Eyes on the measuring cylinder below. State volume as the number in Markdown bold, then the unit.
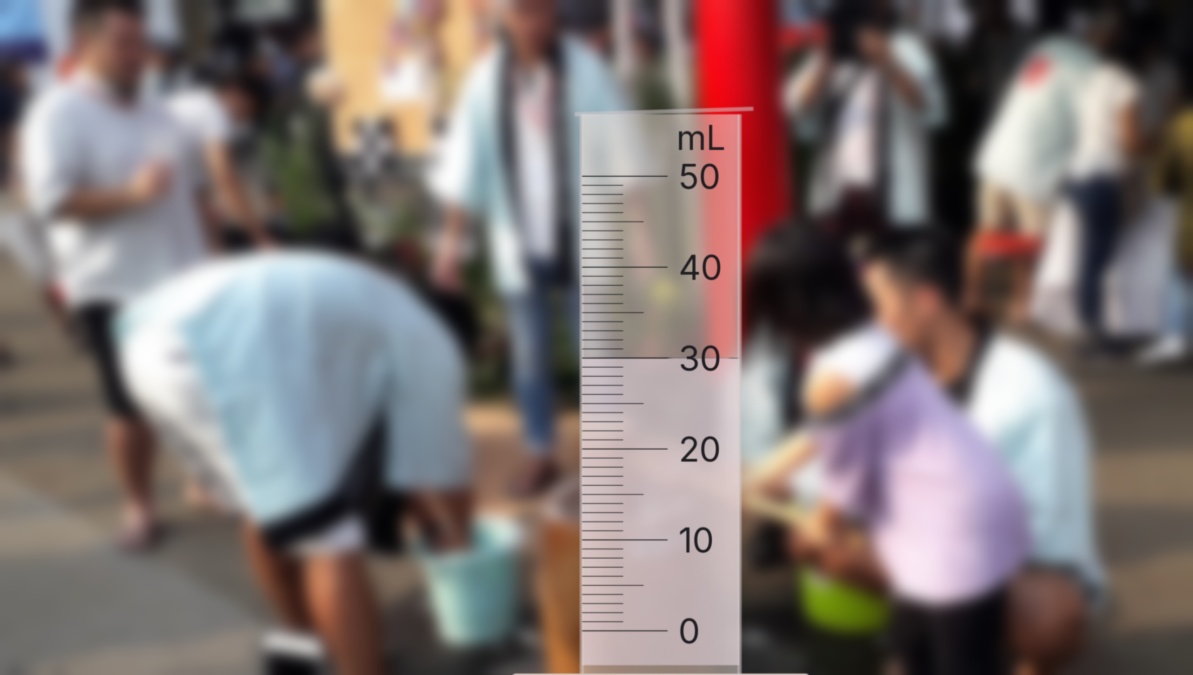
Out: **30** mL
